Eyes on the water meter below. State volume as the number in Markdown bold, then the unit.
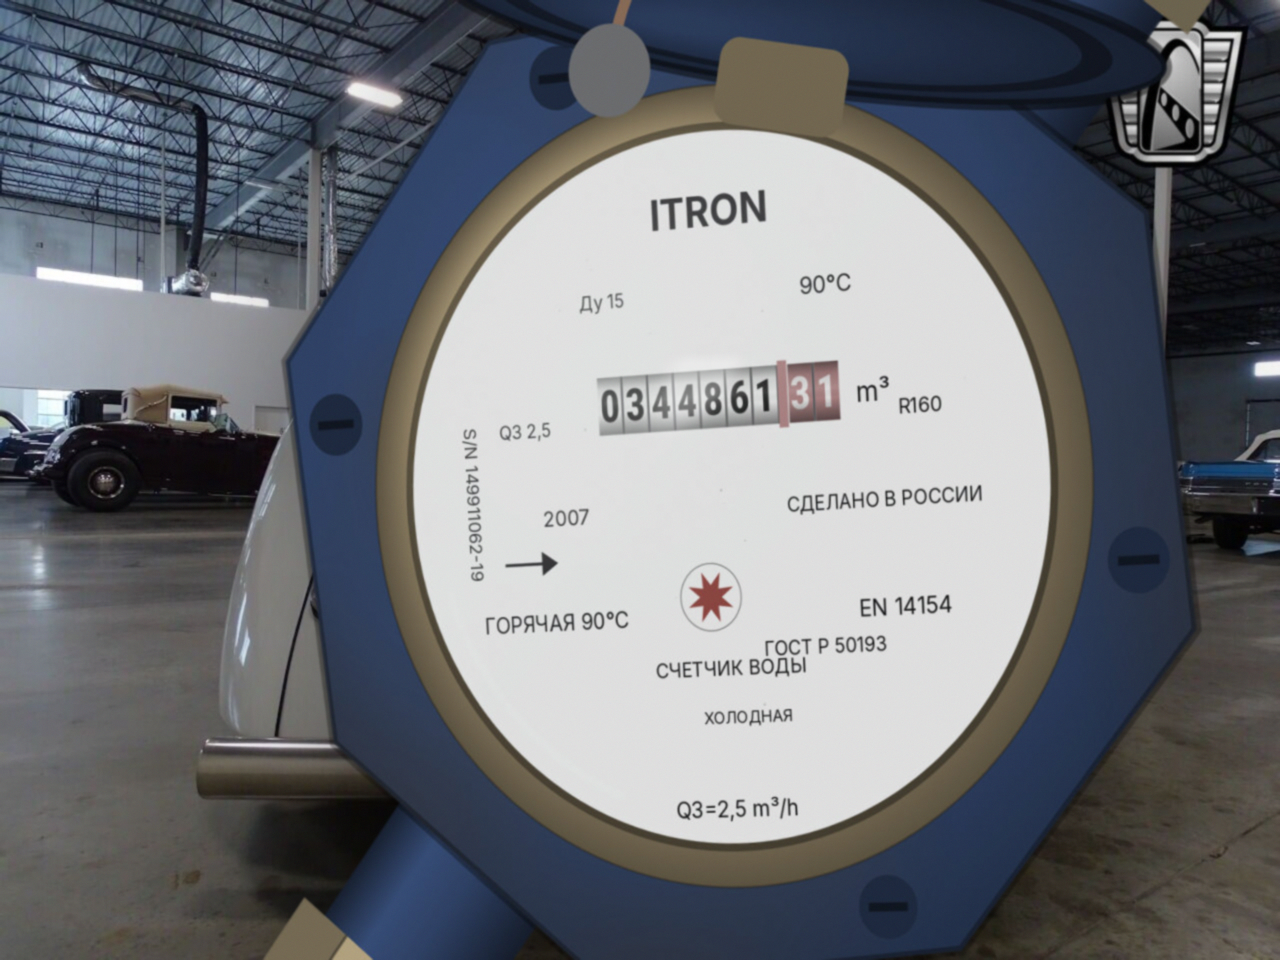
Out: **344861.31** m³
